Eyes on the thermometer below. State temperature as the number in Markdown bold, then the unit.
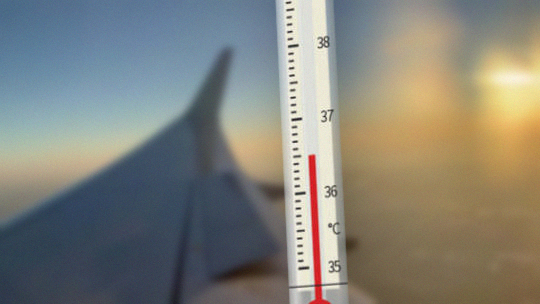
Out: **36.5** °C
